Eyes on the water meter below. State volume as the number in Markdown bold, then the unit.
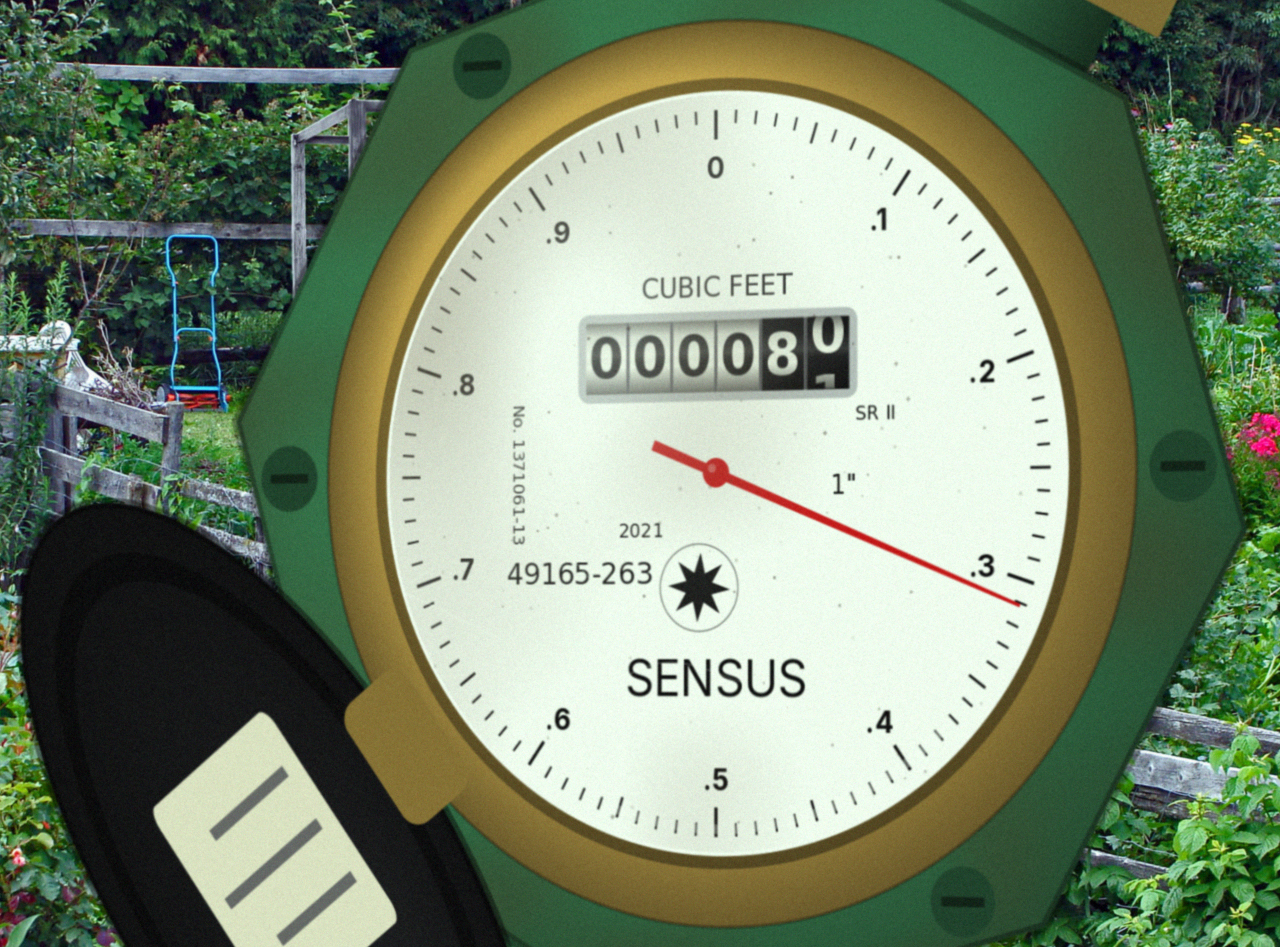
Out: **80.31** ft³
